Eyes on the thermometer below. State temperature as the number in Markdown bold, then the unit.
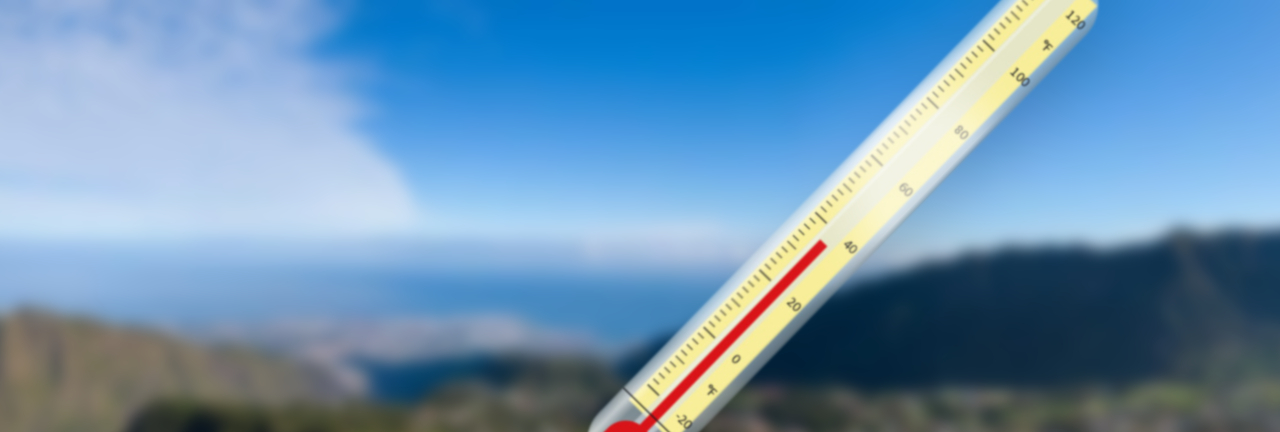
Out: **36** °F
